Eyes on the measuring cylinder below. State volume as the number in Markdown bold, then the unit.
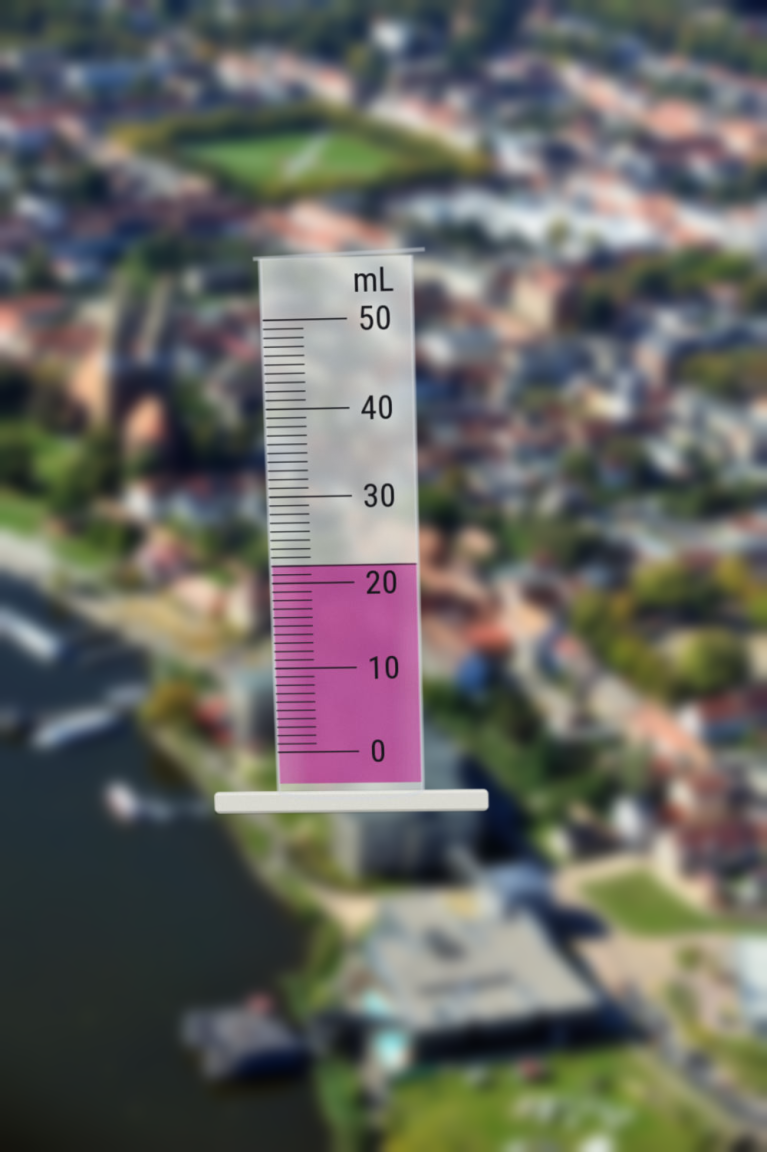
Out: **22** mL
